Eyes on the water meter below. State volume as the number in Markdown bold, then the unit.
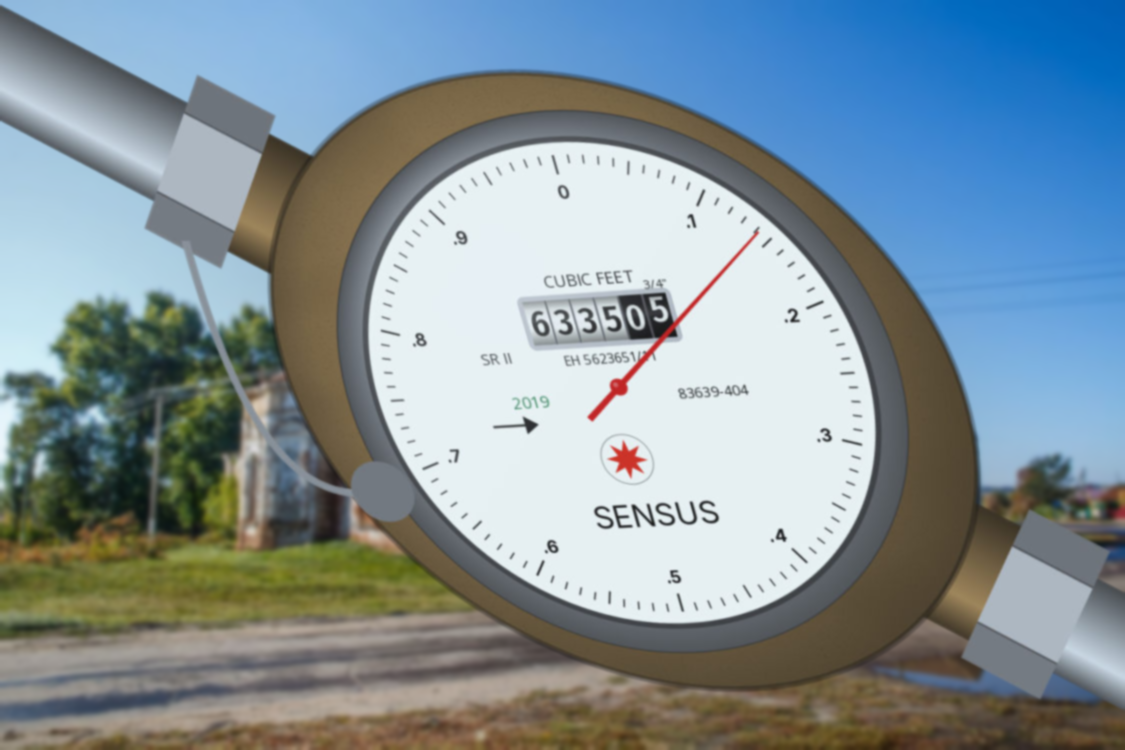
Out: **633505.14** ft³
